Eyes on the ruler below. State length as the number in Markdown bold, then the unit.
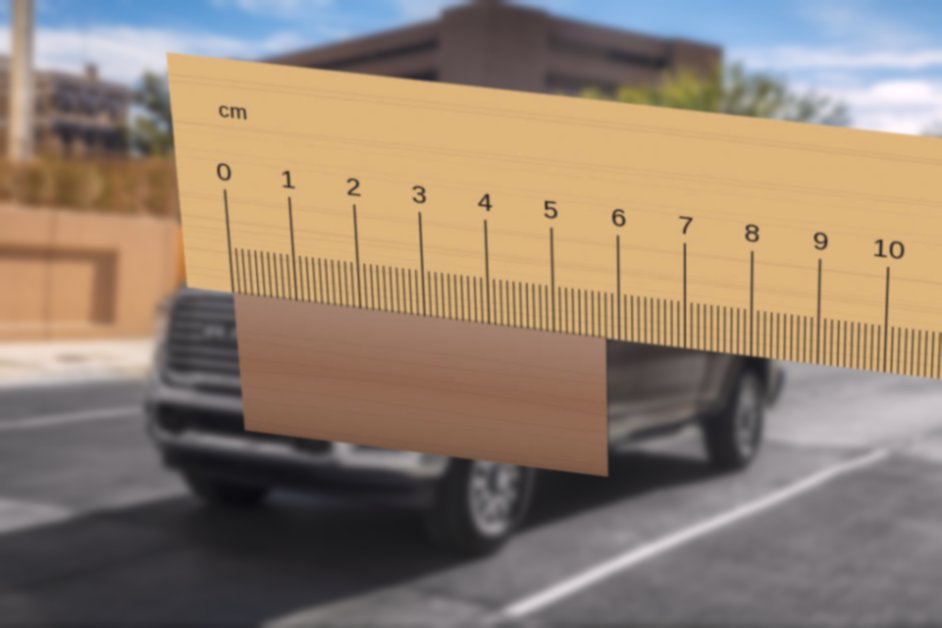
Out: **5.8** cm
